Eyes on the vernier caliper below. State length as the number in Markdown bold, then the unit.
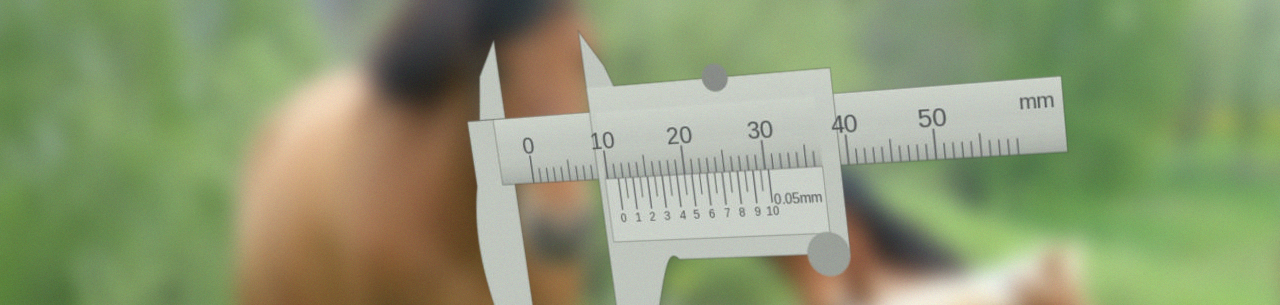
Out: **11.4** mm
